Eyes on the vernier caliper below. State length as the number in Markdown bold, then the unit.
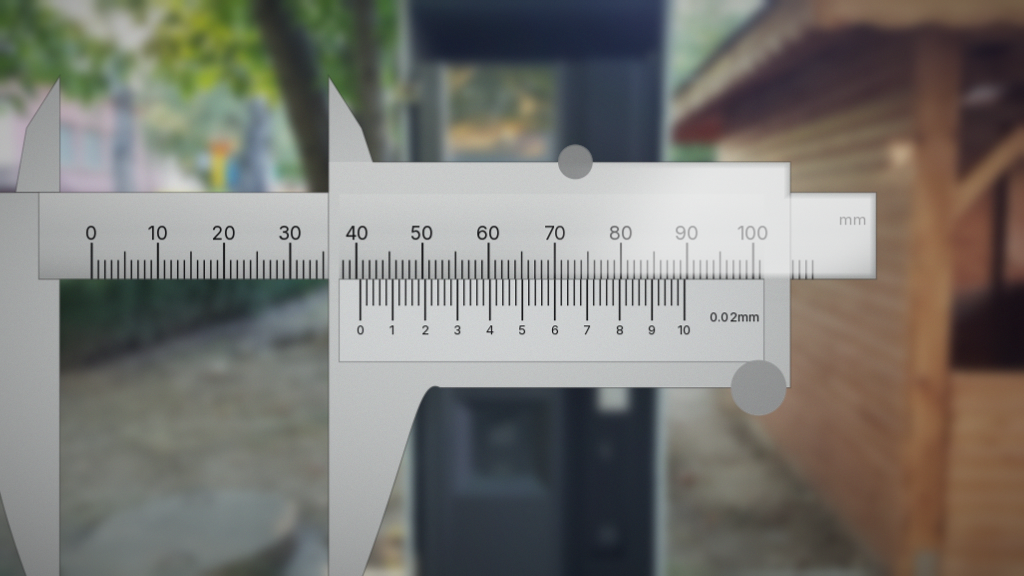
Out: **40.6** mm
